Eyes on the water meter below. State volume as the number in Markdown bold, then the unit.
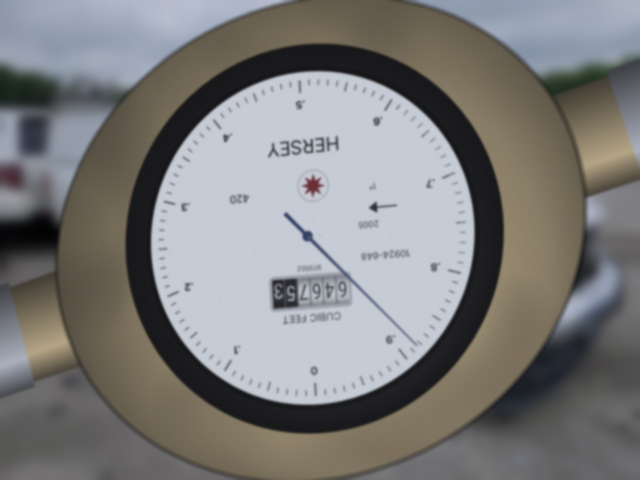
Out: **646752.88** ft³
